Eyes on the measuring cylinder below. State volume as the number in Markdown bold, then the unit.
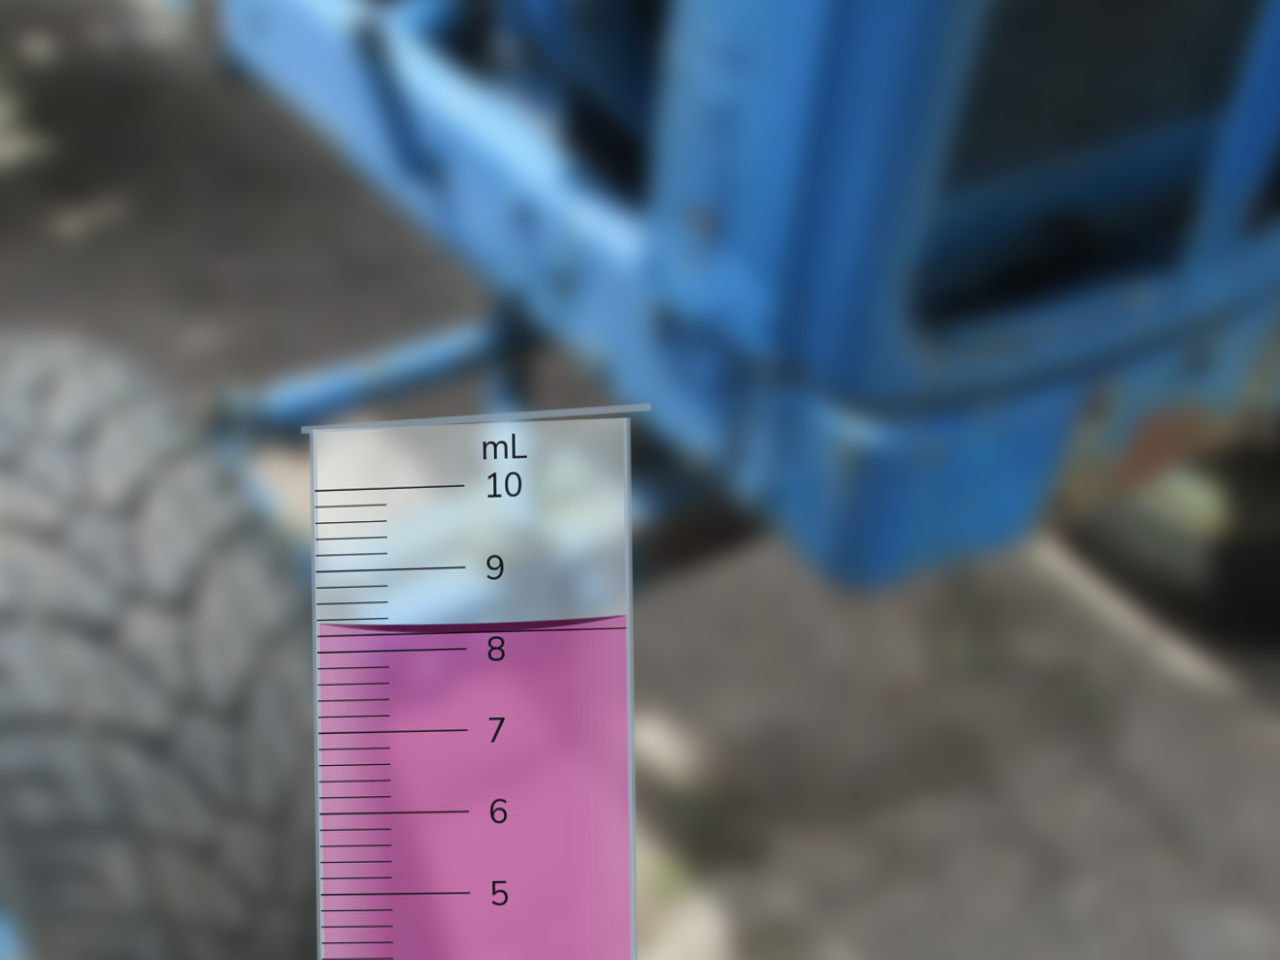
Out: **8.2** mL
